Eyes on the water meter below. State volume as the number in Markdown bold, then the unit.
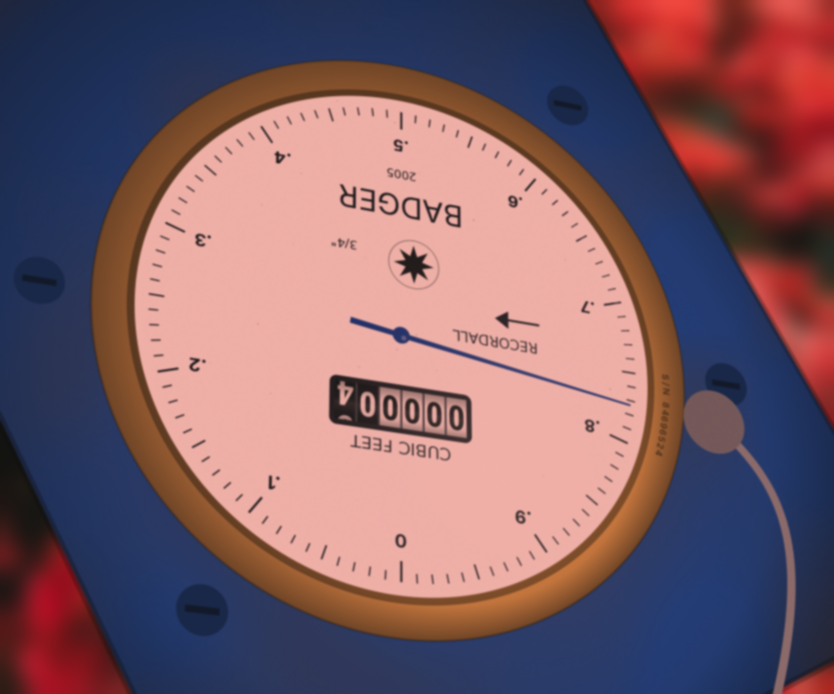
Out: **3.77** ft³
